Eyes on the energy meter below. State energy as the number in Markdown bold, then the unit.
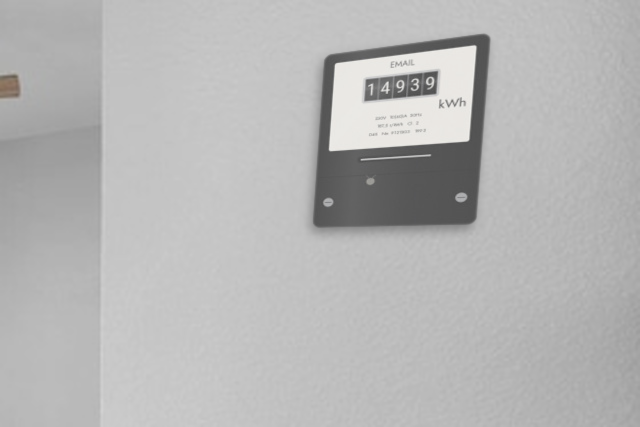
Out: **14939** kWh
